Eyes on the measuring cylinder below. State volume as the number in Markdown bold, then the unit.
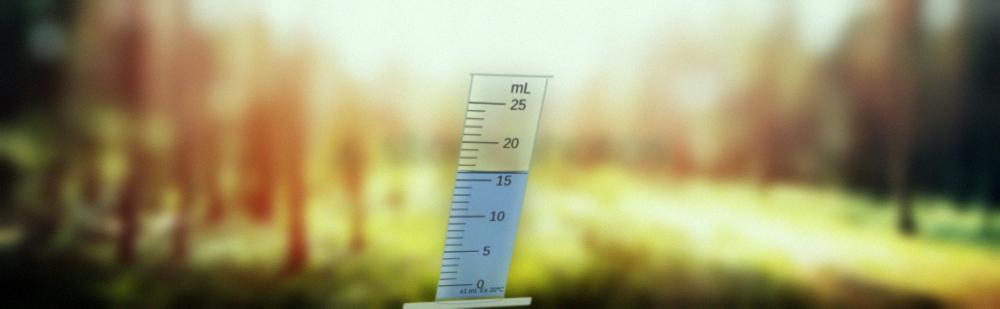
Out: **16** mL
